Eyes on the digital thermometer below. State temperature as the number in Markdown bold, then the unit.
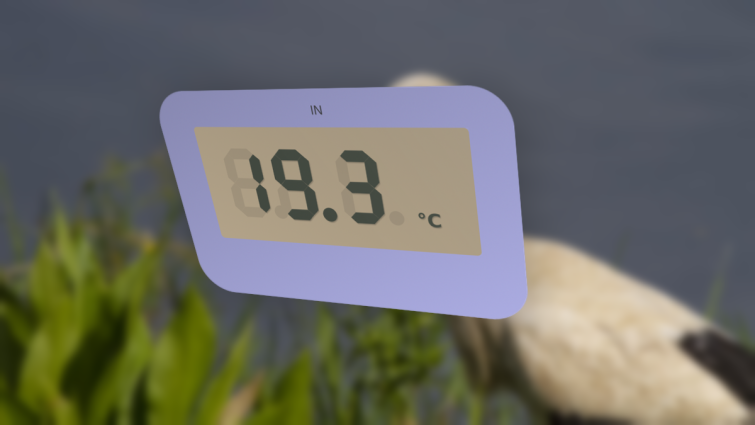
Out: **19.3** °C
